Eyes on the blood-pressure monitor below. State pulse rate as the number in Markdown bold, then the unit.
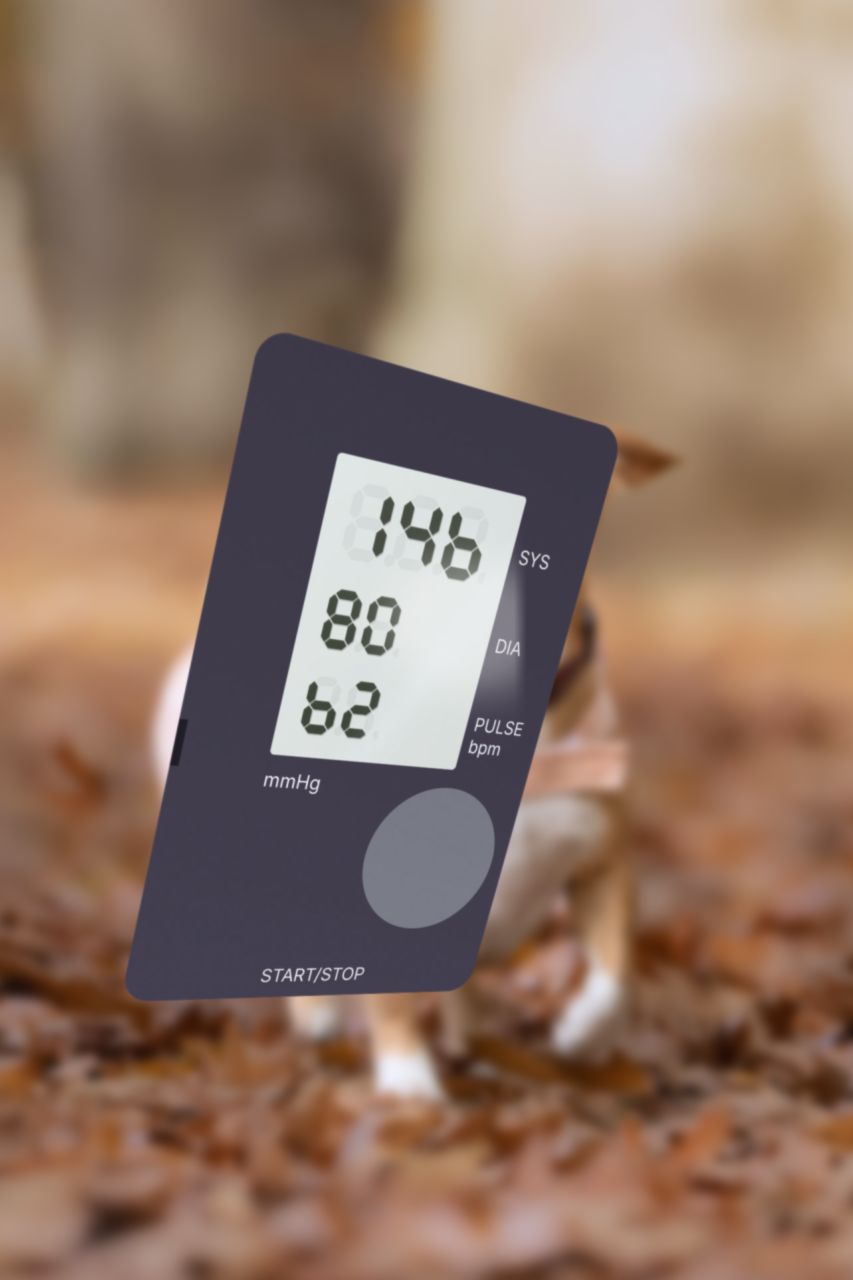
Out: **62** bpm
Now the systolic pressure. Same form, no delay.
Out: **146** mmHg
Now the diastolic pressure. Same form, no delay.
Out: **80** mmHg
